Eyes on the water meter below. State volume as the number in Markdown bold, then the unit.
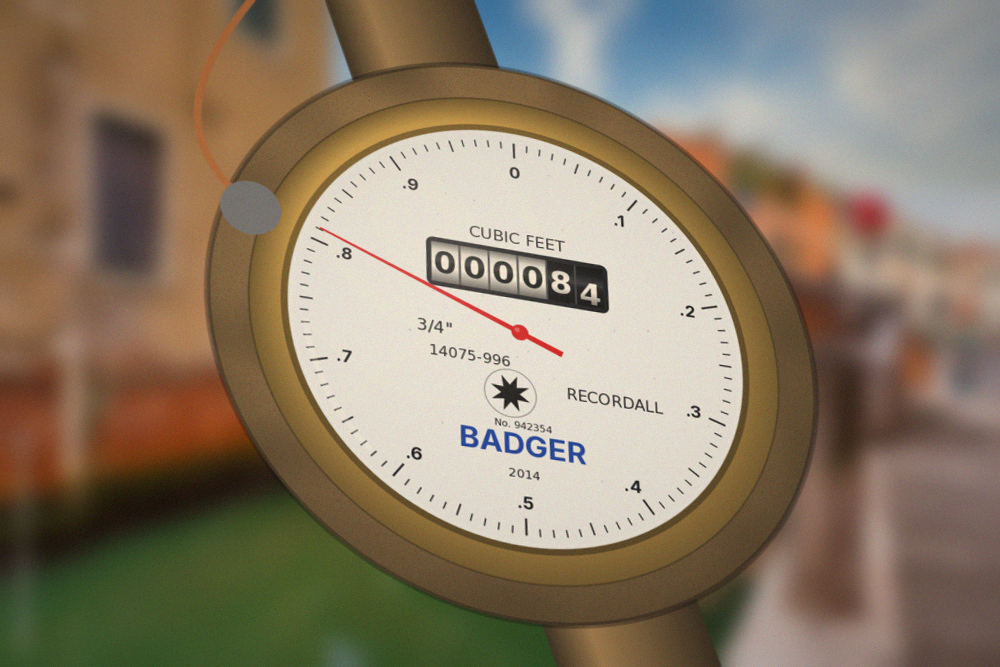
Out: **83.81** ft³
